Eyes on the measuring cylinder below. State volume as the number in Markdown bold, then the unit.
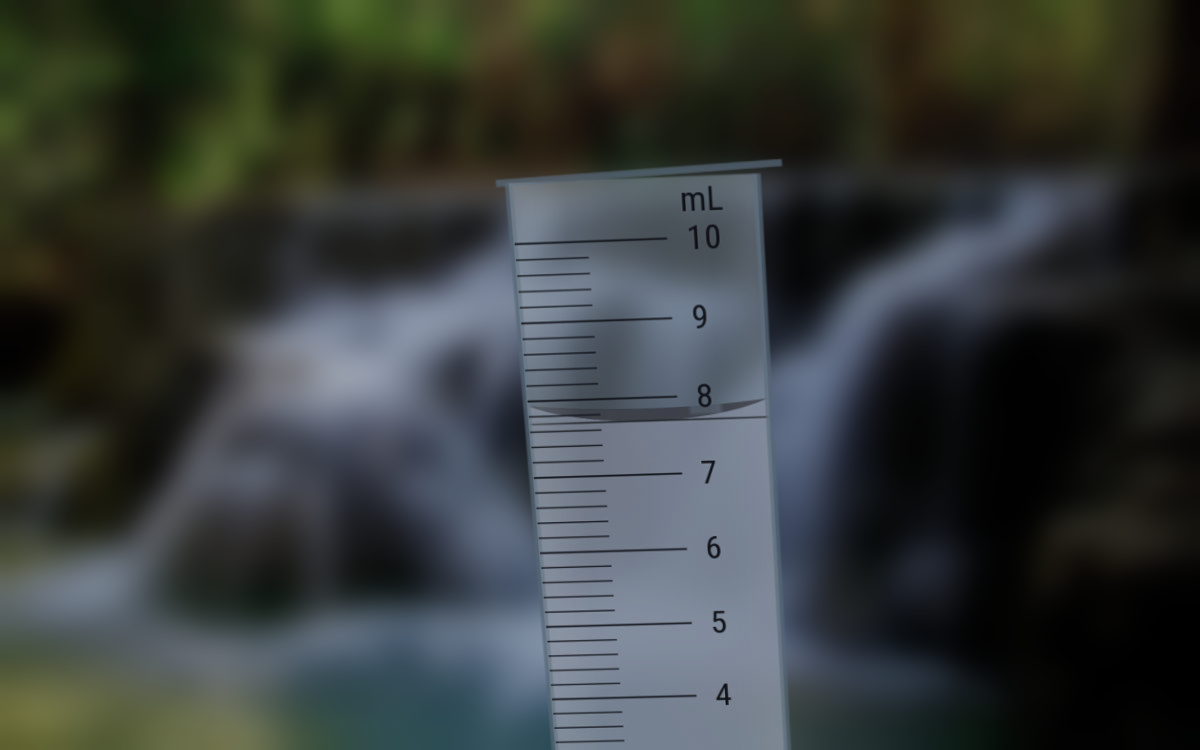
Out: **7.7** mL
